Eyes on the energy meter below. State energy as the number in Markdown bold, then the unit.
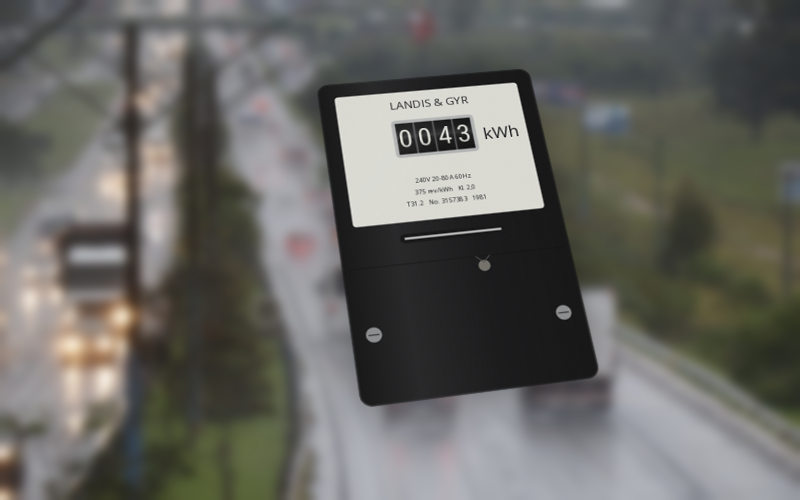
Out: **43** kWh
